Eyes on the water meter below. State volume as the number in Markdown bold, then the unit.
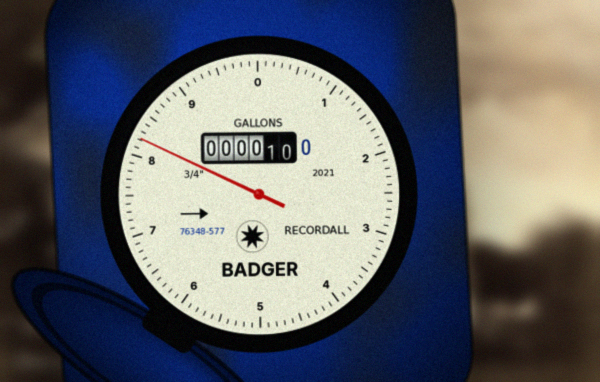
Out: **98.2** gal
